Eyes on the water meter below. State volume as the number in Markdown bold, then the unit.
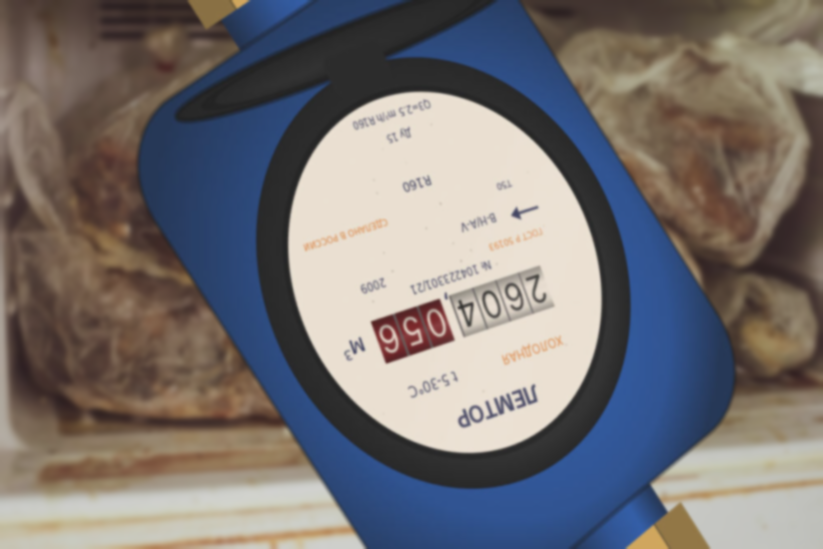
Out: **2604.056** m³
